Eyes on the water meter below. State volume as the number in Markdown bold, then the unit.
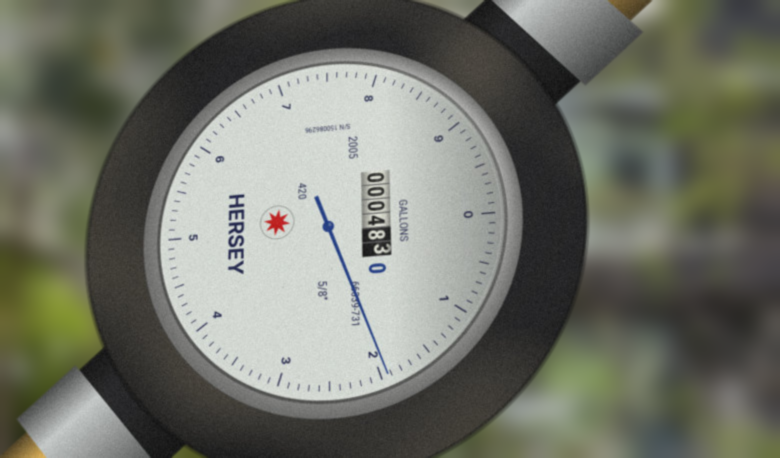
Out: **4831.9** gal
